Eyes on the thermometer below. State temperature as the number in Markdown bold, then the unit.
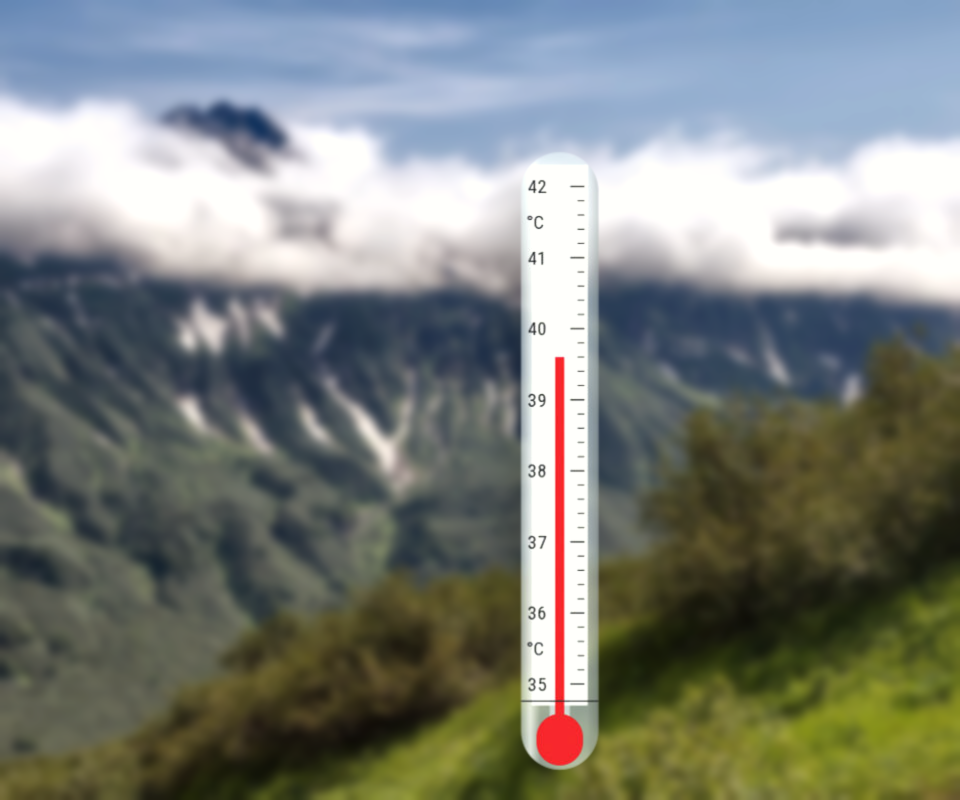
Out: **39.6** °C
